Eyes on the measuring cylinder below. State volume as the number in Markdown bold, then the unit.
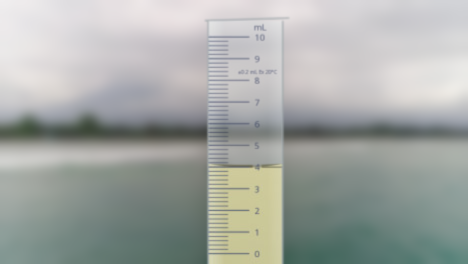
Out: **4** mL
